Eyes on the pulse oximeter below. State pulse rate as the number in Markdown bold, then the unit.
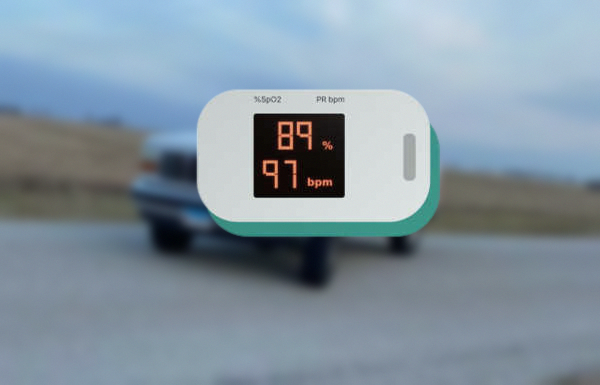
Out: **97** bpm
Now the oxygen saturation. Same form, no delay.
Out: **89** %
